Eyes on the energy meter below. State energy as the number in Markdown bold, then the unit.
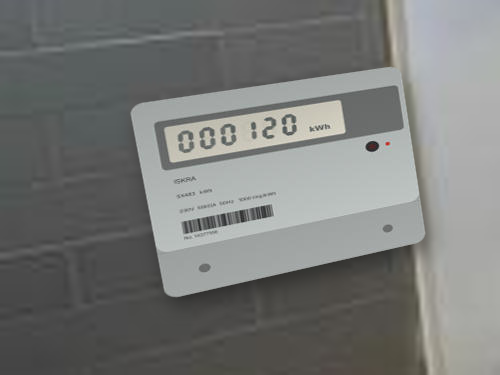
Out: **120** kWh
